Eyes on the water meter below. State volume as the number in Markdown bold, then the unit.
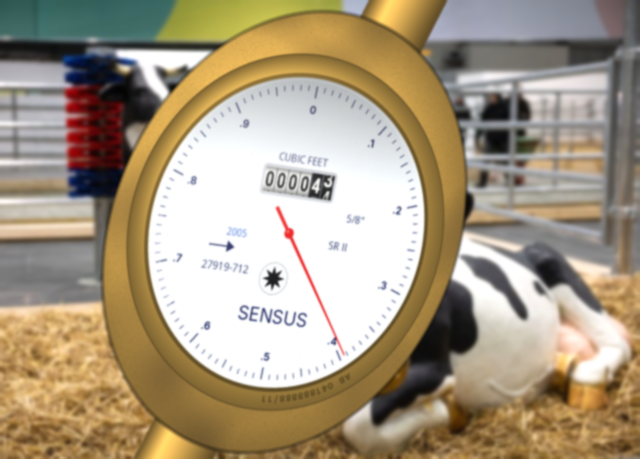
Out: **43.39** ft³
